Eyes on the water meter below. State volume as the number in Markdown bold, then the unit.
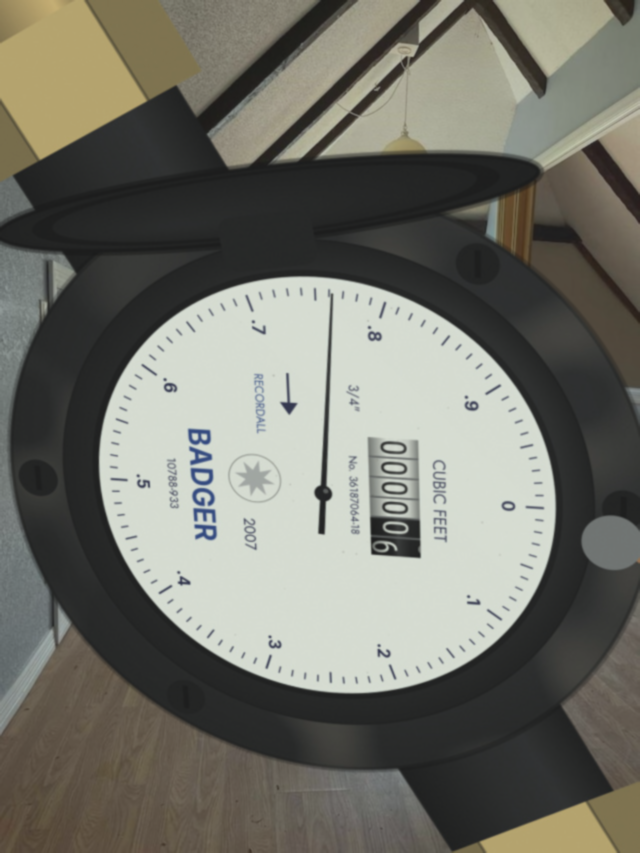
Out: **5.76** ft³
